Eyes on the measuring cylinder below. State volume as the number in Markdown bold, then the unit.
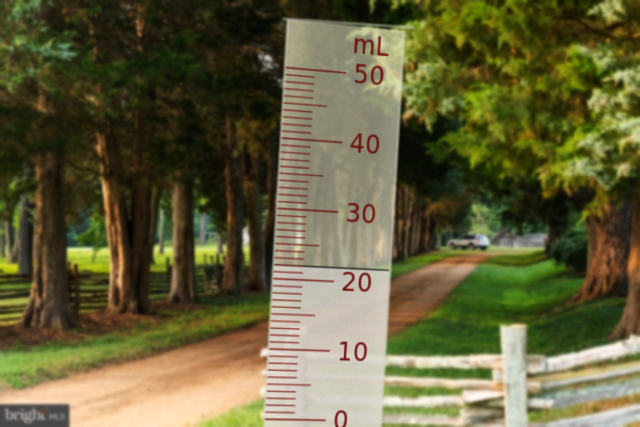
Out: **22** mL
